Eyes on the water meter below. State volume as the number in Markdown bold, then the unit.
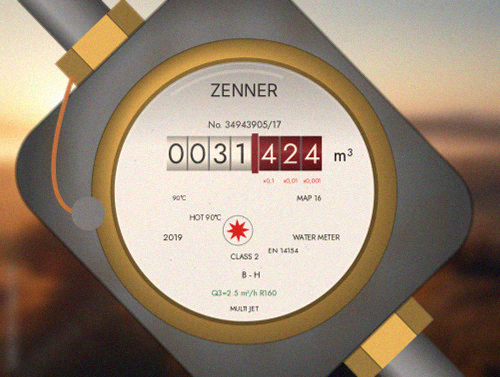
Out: **31.424** m³
